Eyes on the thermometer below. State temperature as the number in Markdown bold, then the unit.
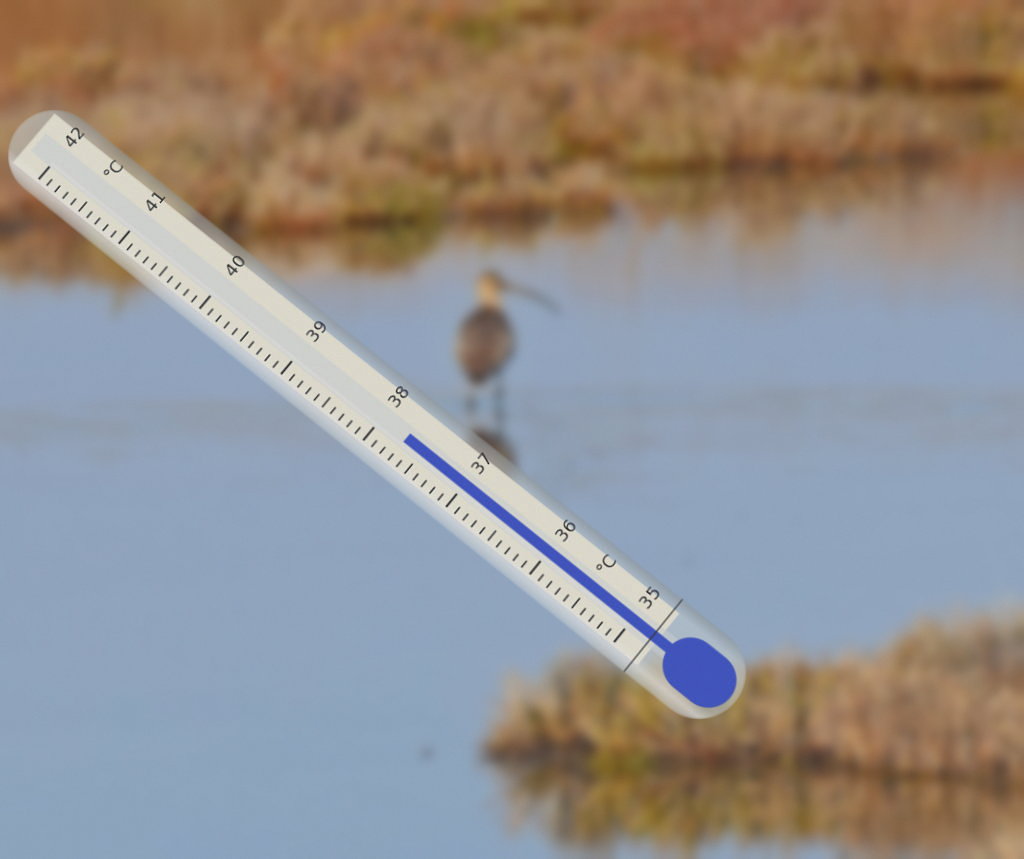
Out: **37.7** °C
